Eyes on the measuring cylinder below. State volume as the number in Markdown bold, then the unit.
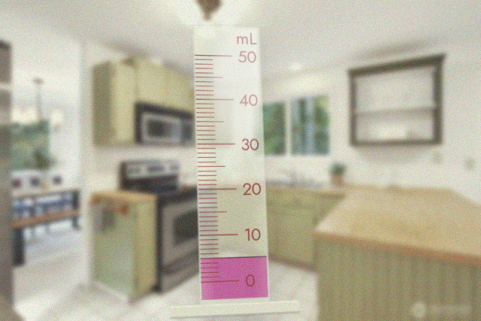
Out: **5** mL
